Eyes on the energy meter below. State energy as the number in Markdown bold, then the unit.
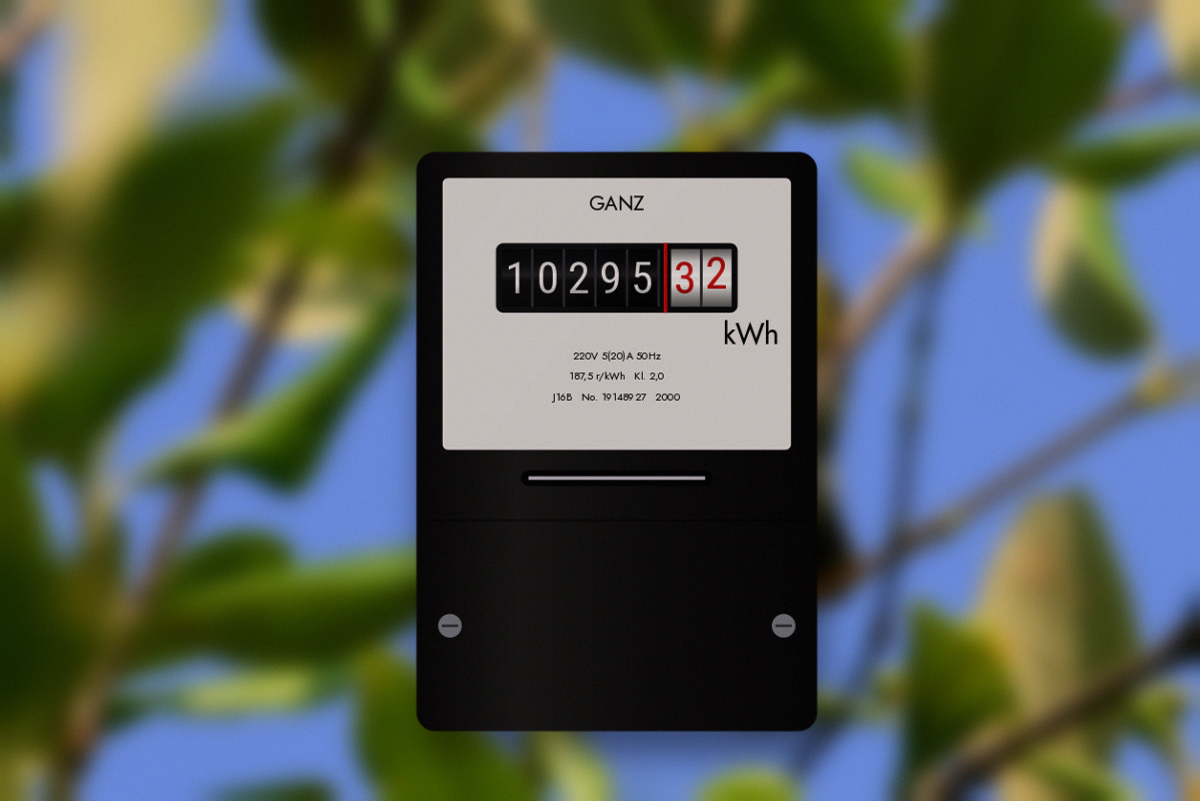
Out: **10295.32** kWh
